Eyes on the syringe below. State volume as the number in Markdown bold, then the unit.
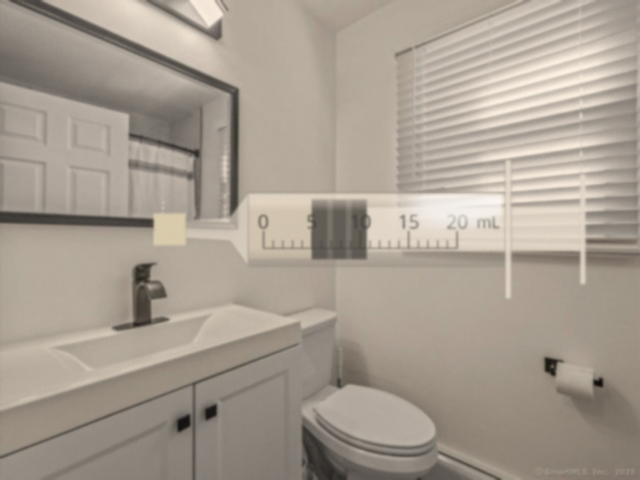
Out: **5** mL
